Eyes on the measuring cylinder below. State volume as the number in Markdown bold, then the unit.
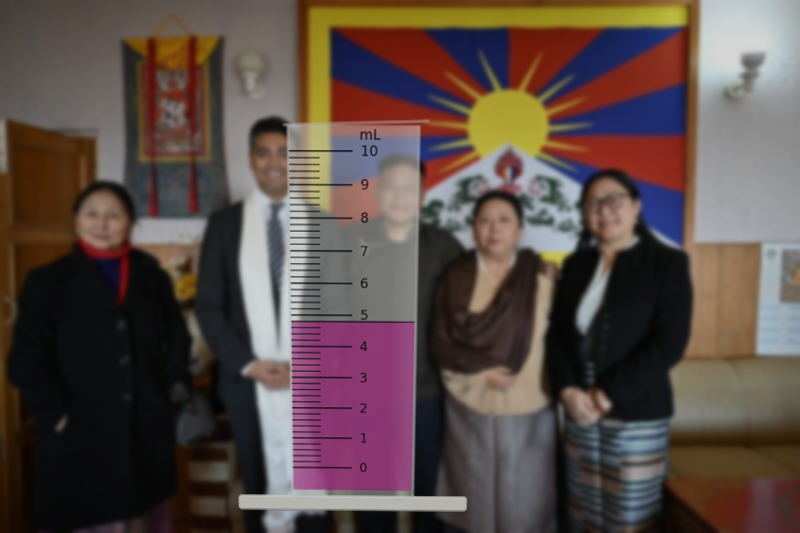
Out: **4.8** mL
